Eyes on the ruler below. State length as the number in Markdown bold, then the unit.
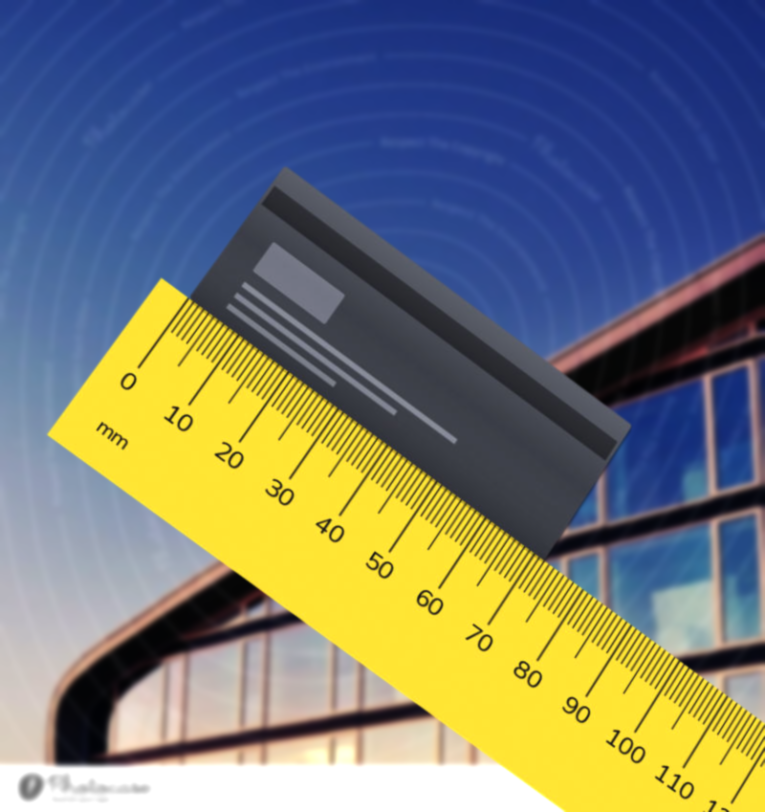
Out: **72** mm
